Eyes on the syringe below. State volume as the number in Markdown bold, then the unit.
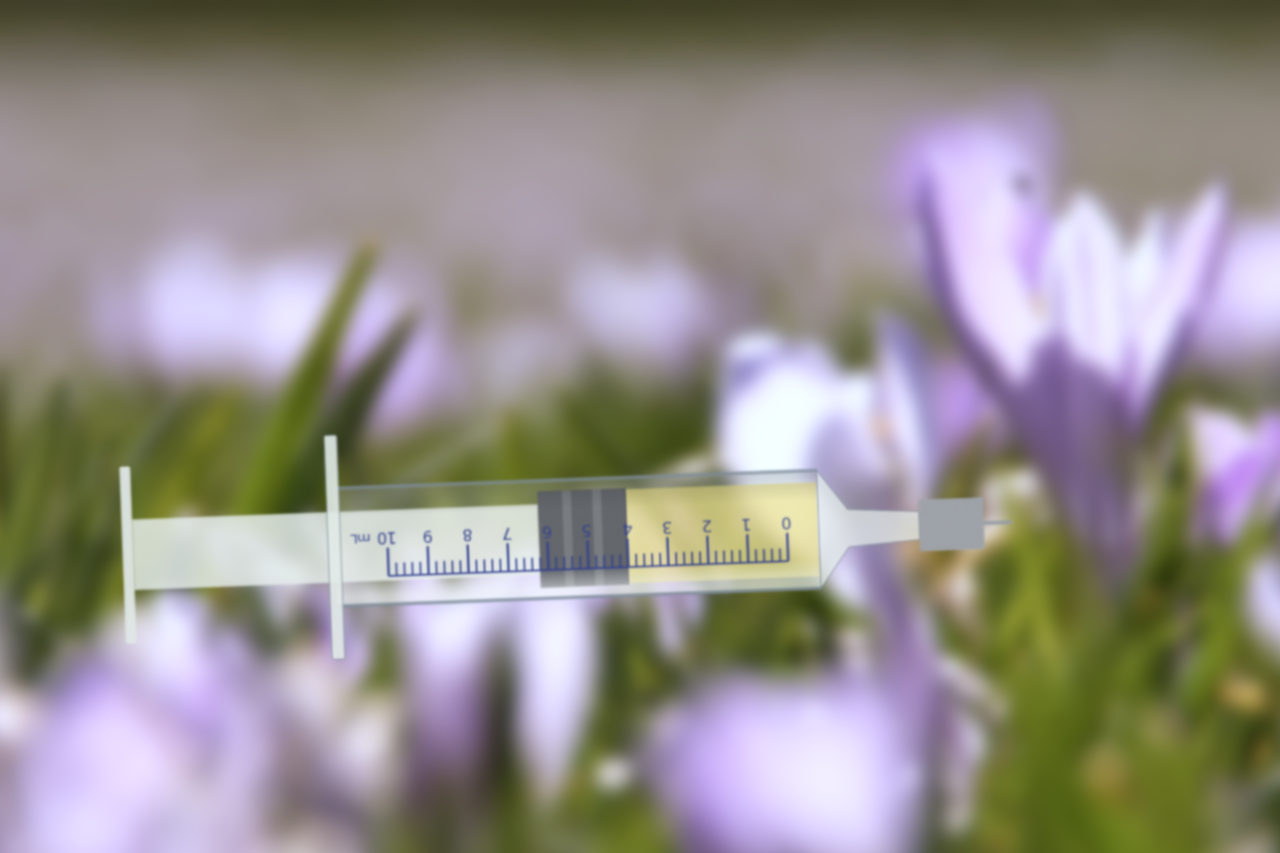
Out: **4** mL
